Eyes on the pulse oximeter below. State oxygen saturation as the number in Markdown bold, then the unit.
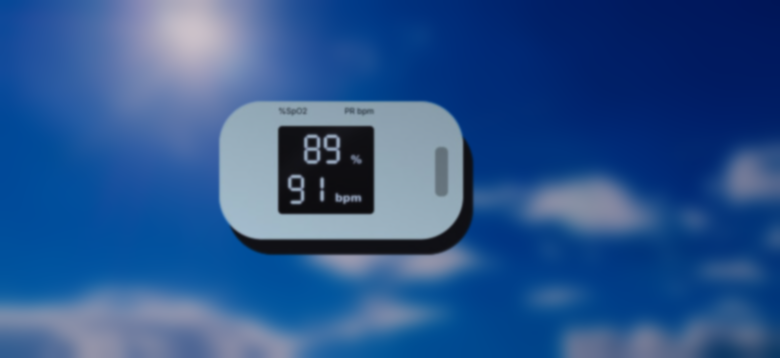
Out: **89** %
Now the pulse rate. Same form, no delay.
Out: **91** bpm
